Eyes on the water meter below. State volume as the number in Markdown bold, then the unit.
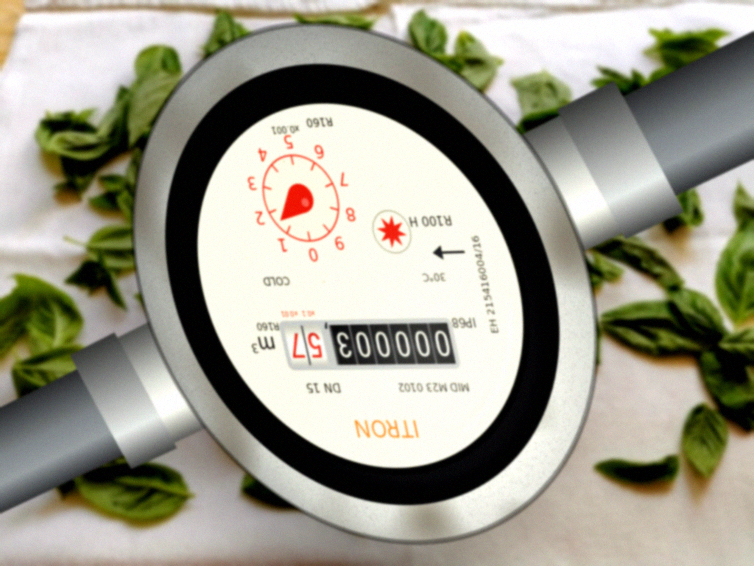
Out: **3.571** m³
